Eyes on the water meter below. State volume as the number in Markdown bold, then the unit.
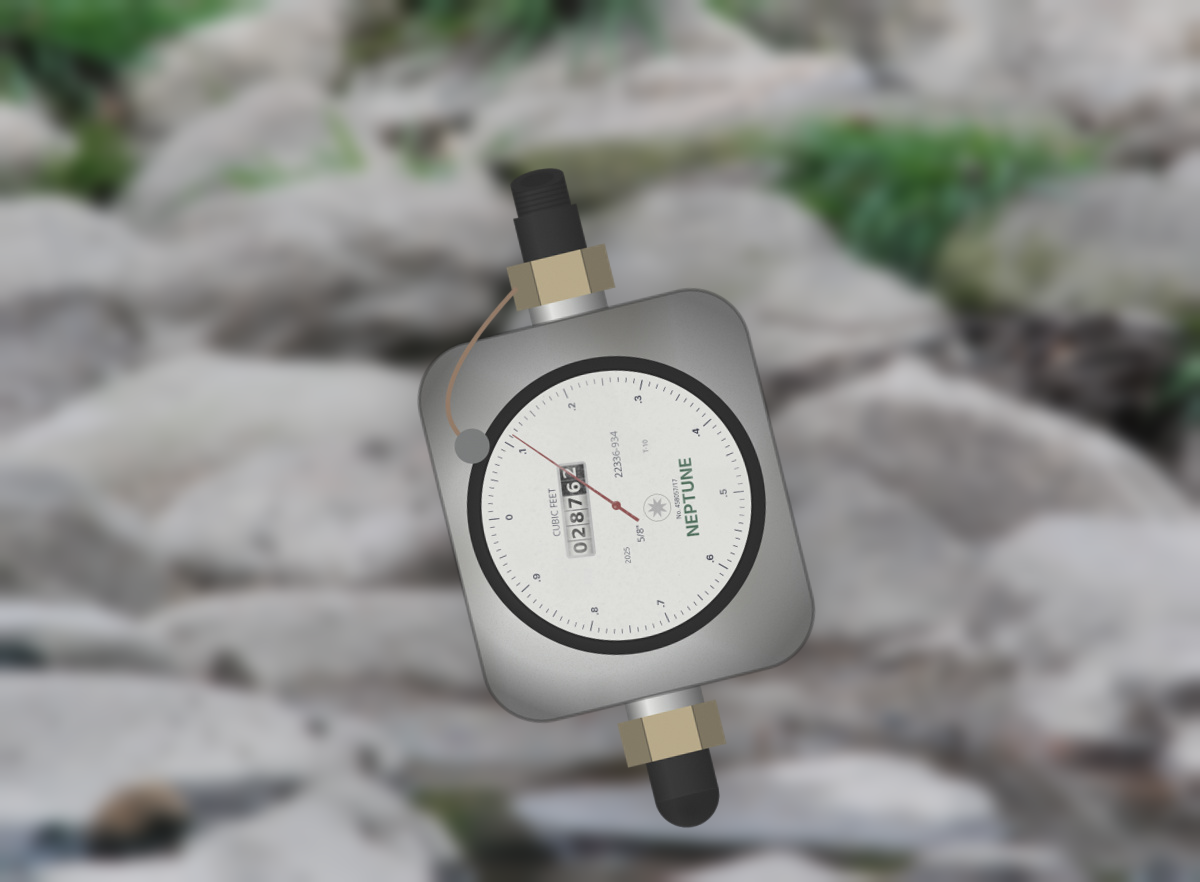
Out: **28762.11** ft³
